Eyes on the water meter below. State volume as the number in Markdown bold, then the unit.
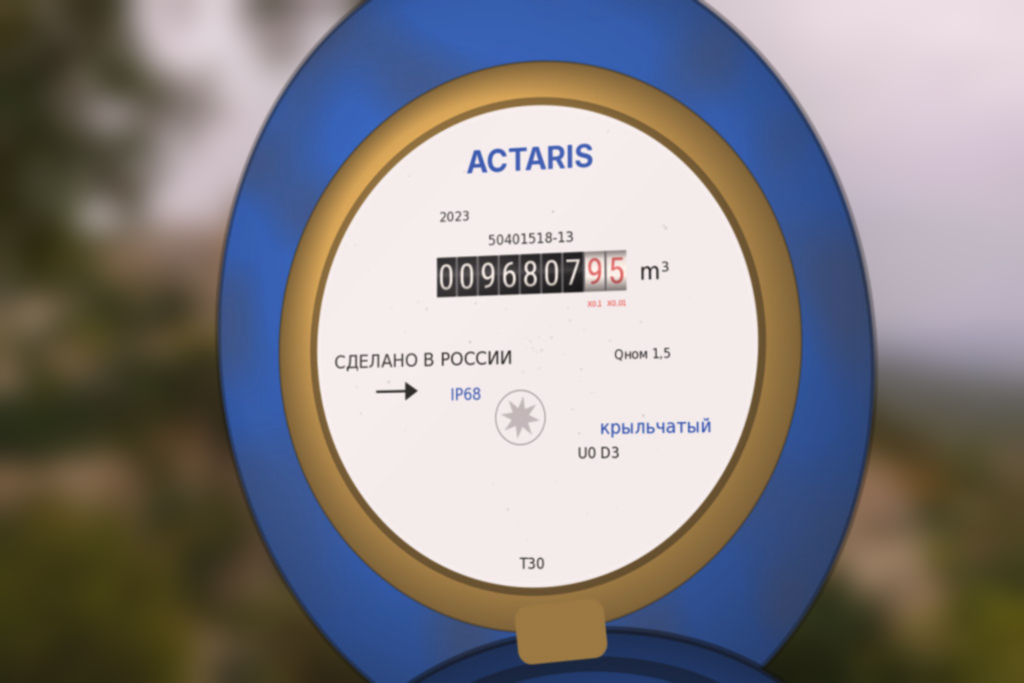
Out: **96807.95** m³
